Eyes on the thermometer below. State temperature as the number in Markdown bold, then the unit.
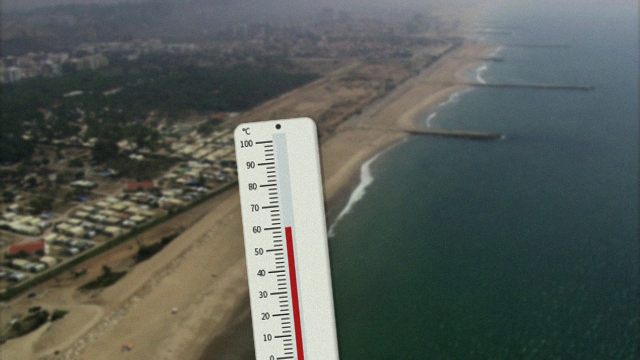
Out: **60** °C
